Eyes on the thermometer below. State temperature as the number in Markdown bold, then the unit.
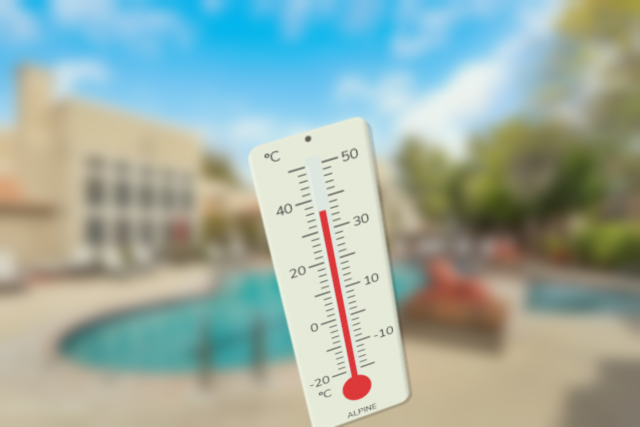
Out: **36** °C
